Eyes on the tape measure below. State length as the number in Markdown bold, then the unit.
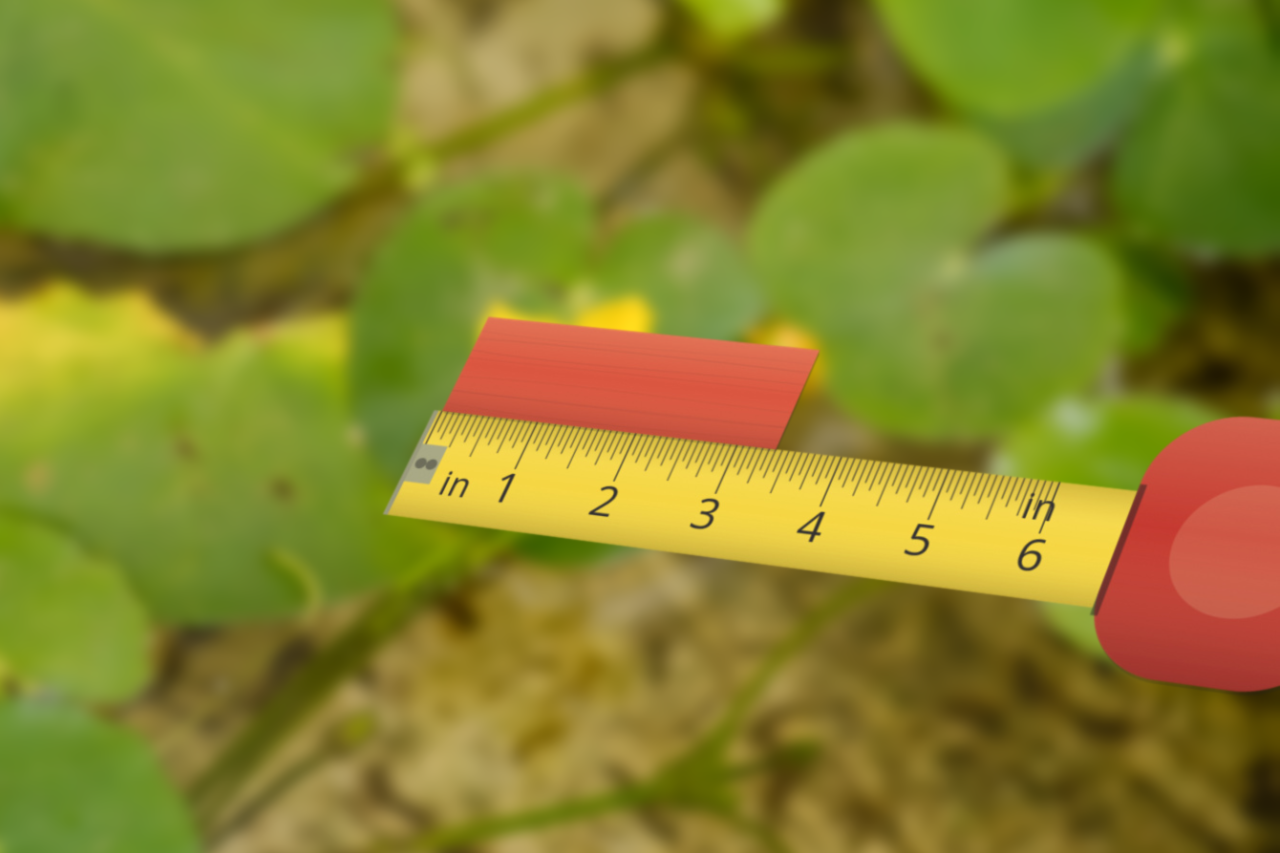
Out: **3.375** in
